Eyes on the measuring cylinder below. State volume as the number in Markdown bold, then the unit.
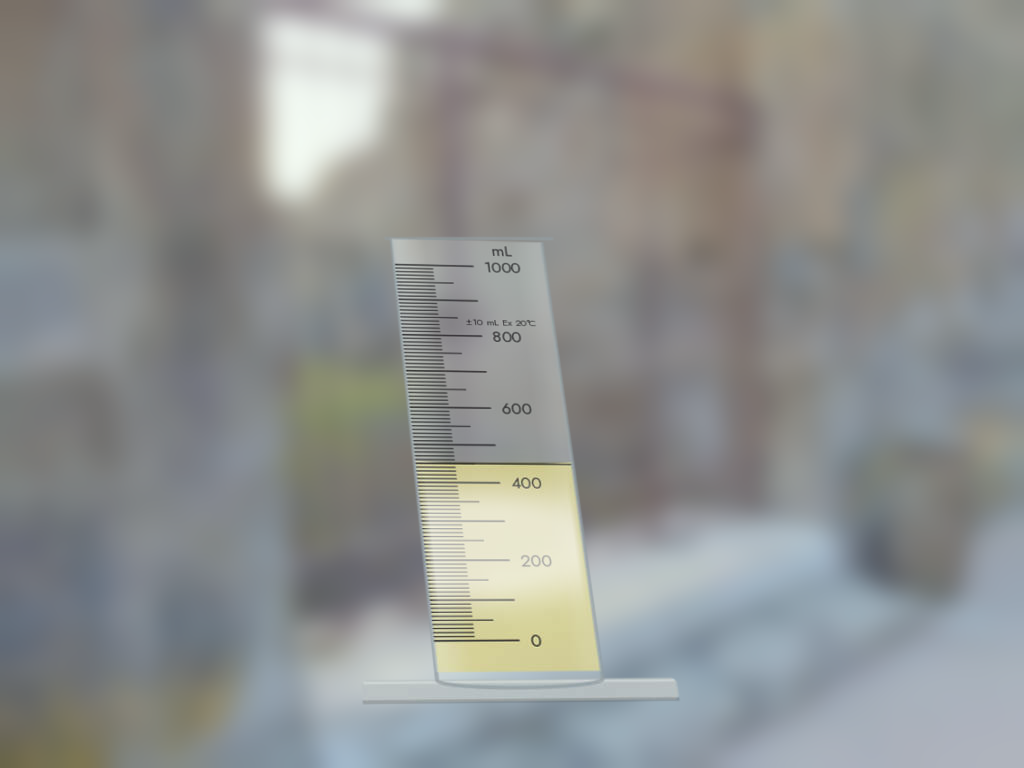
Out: **450** mL
